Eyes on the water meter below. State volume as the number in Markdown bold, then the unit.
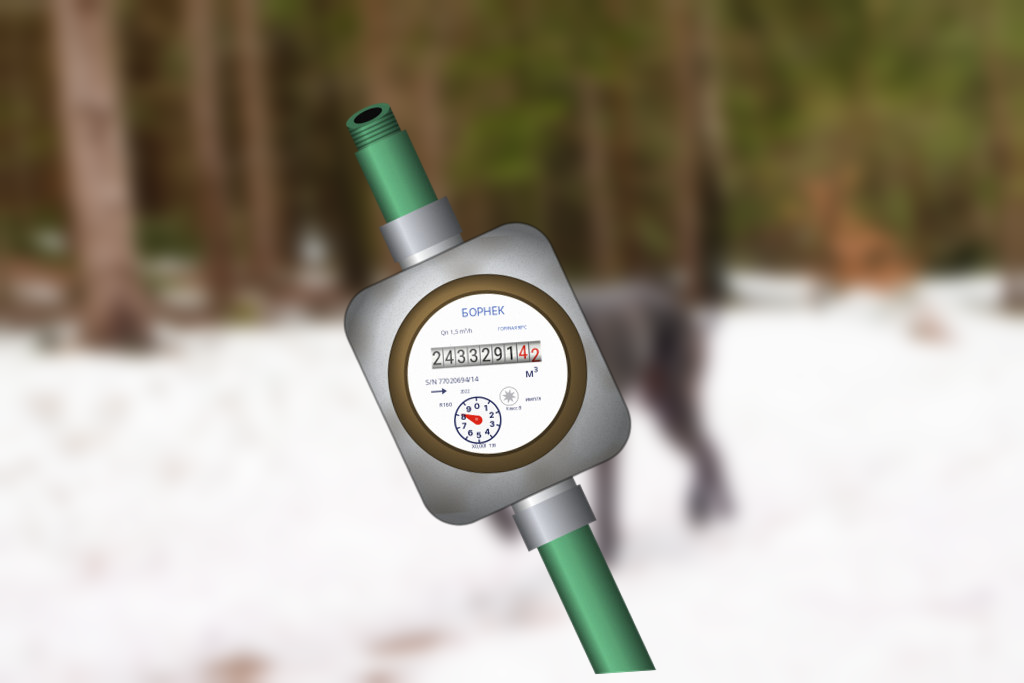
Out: **2433291.418** m³
